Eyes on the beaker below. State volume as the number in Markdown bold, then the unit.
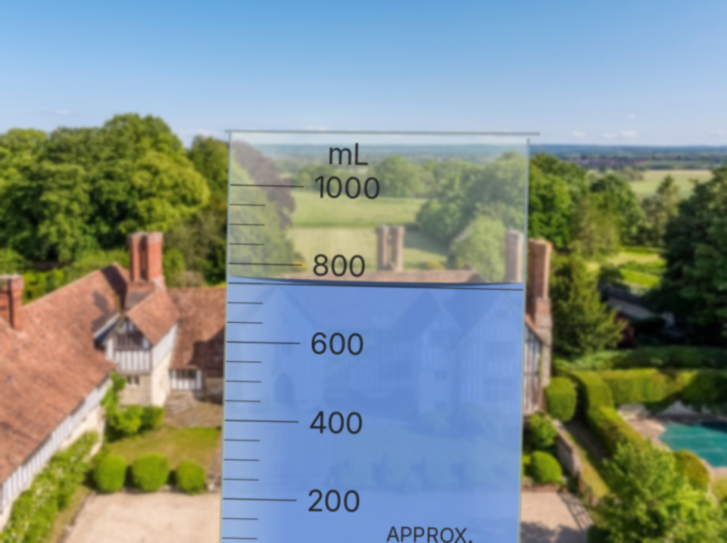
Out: **750** mL
